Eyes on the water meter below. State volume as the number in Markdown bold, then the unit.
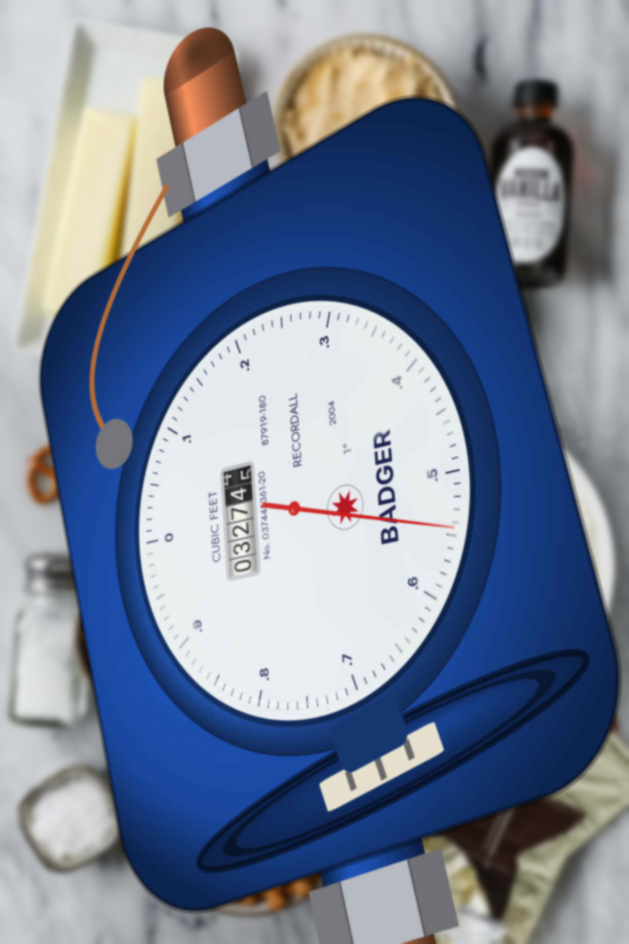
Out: **32744.54** ft³
